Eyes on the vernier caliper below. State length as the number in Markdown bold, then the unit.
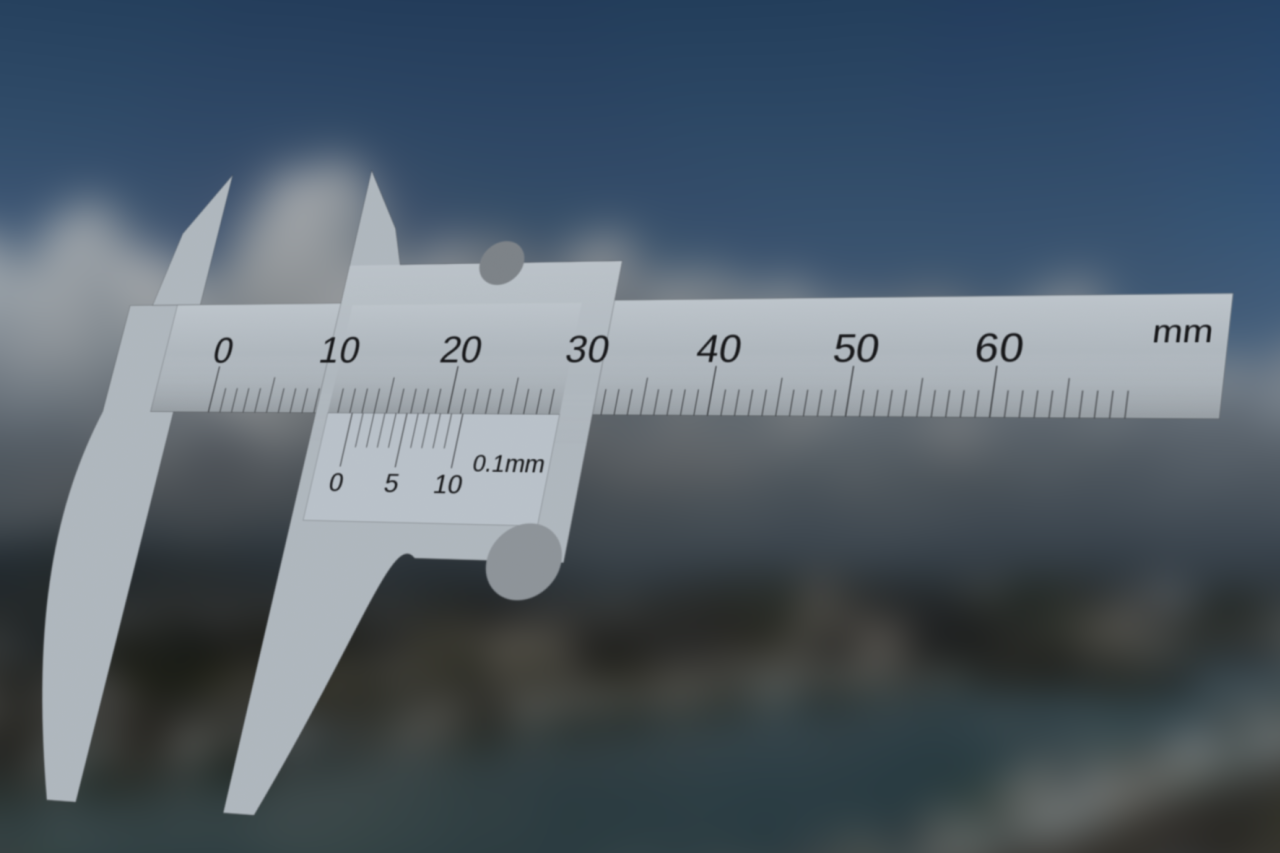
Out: **12.2** mm
